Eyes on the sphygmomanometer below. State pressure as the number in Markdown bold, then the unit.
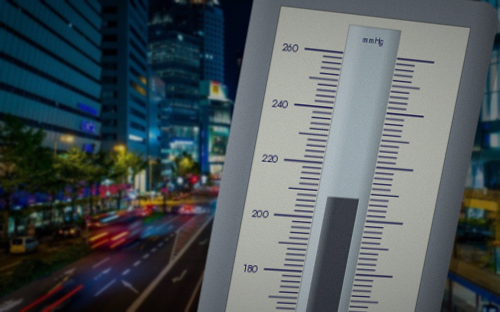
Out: **208** mmHg
